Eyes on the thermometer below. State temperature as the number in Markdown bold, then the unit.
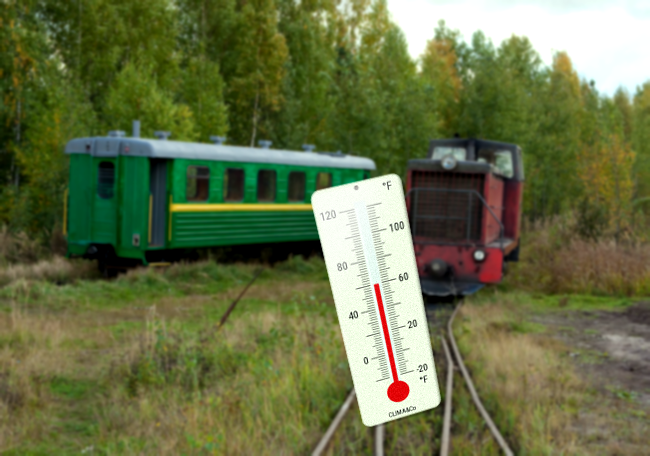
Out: **60** °F
